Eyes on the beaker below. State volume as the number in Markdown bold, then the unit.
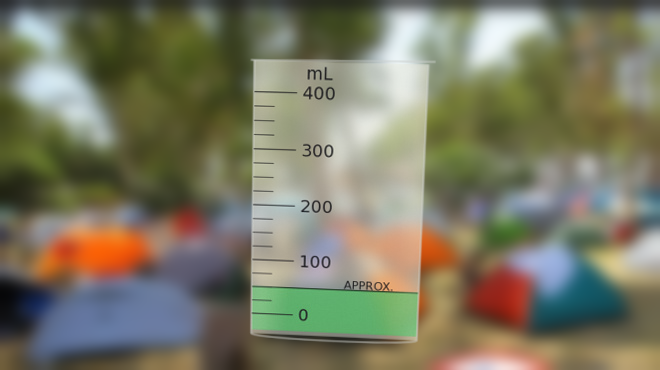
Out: **50** mL
